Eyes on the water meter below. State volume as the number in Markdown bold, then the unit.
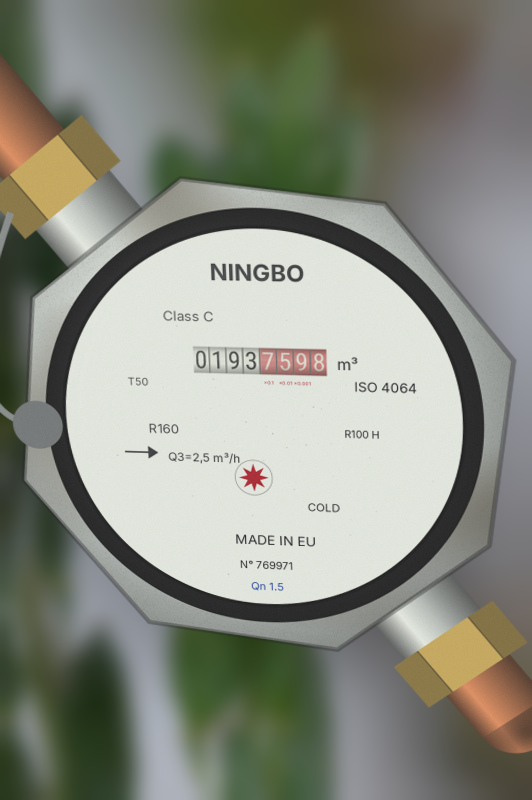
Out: **193.7598** m³
